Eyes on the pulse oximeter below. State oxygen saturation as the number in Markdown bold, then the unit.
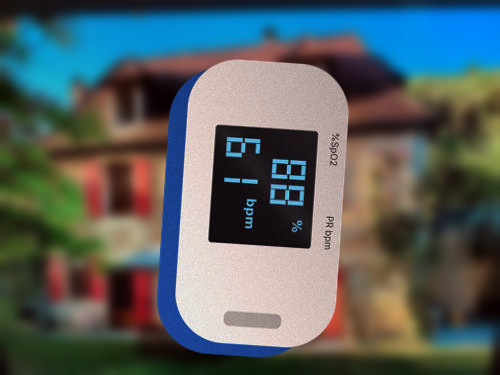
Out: **88** %
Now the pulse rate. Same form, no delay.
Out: **61** bpm
